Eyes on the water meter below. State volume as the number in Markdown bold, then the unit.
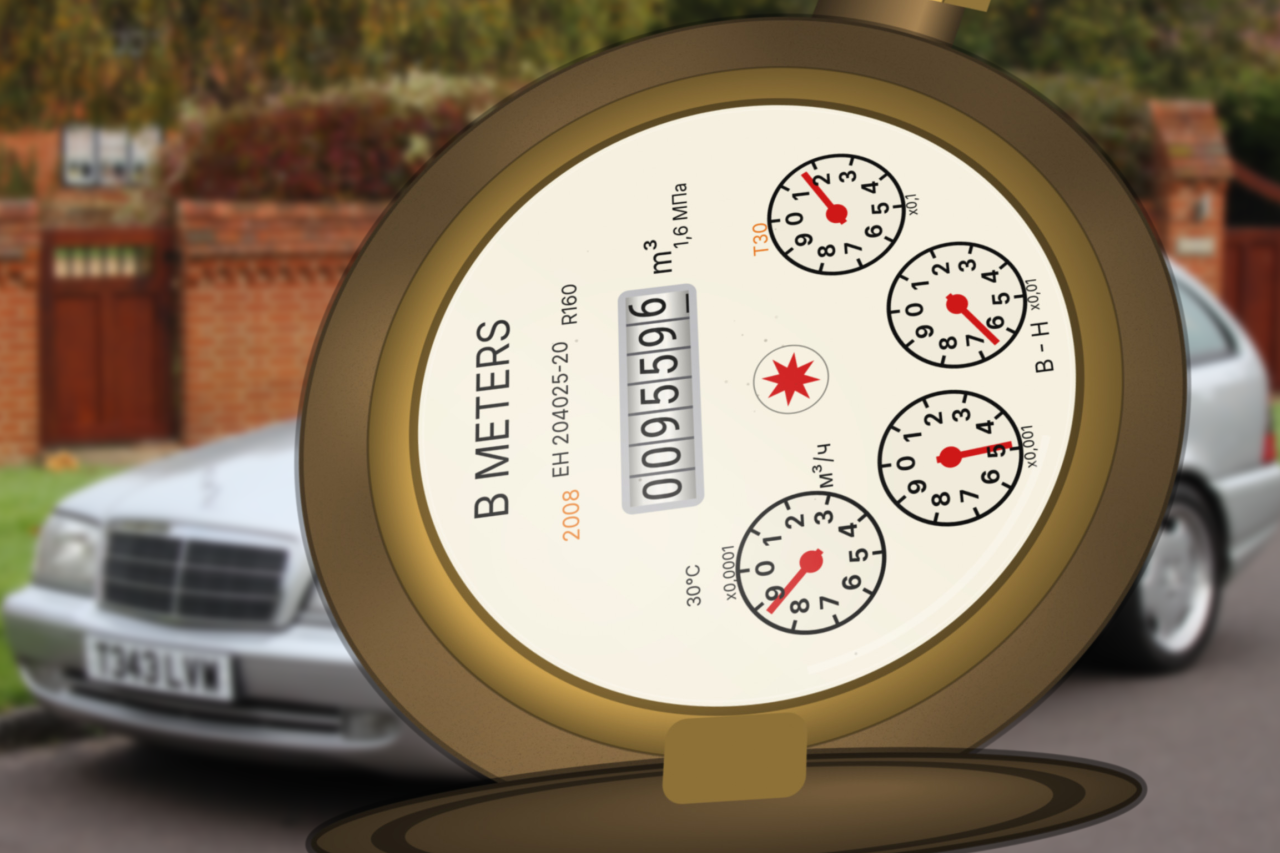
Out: **95596.1648** m³
